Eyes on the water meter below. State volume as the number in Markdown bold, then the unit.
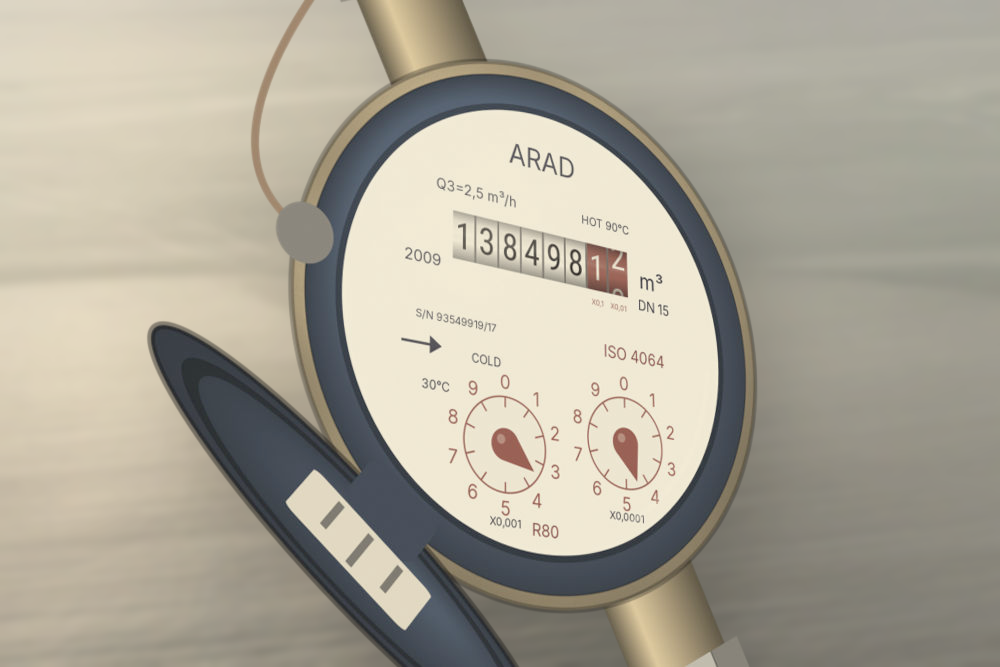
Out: **138498.1234** m³
